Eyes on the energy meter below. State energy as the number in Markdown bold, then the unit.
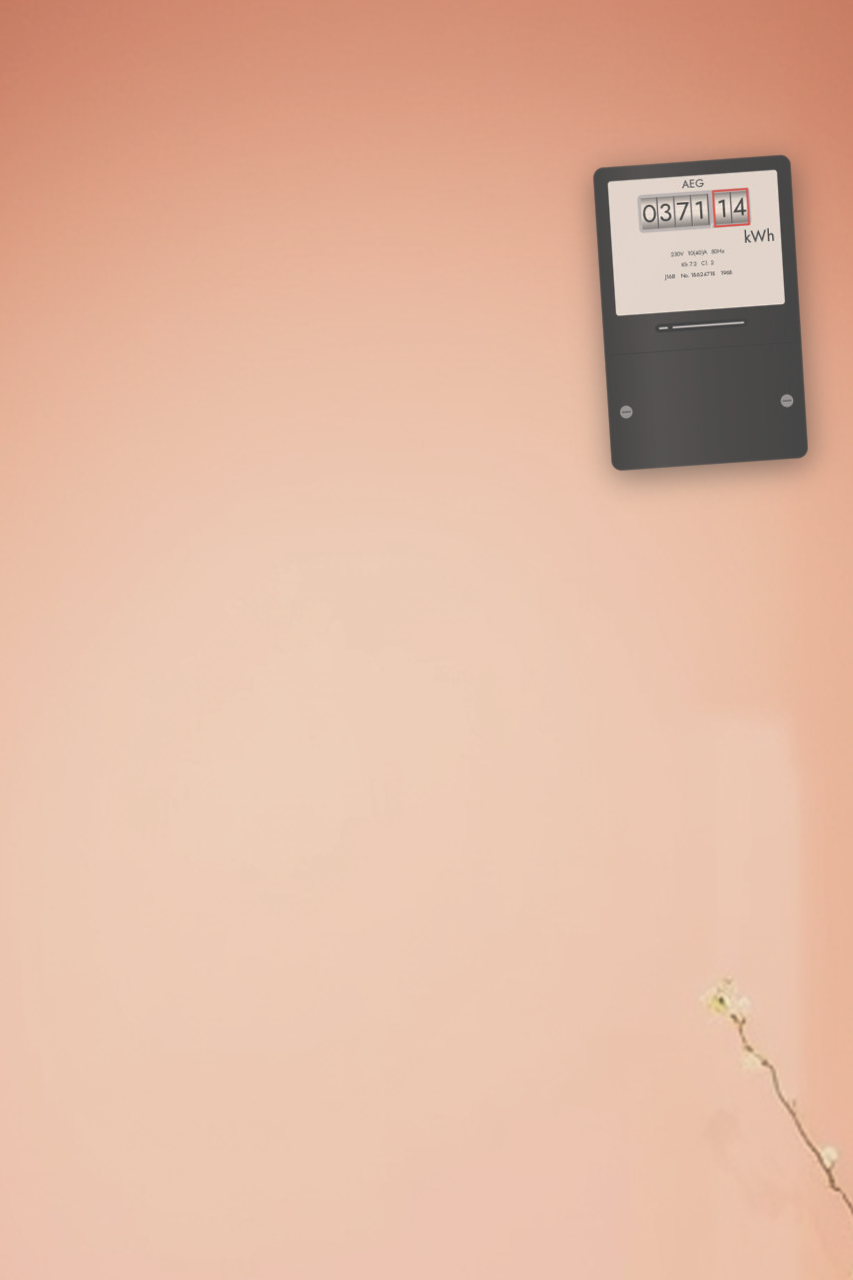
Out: **371.14** kWh
